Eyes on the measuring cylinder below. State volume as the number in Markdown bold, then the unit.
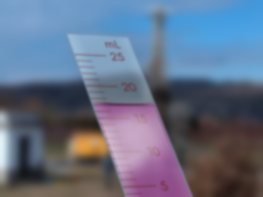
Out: **17** mL
